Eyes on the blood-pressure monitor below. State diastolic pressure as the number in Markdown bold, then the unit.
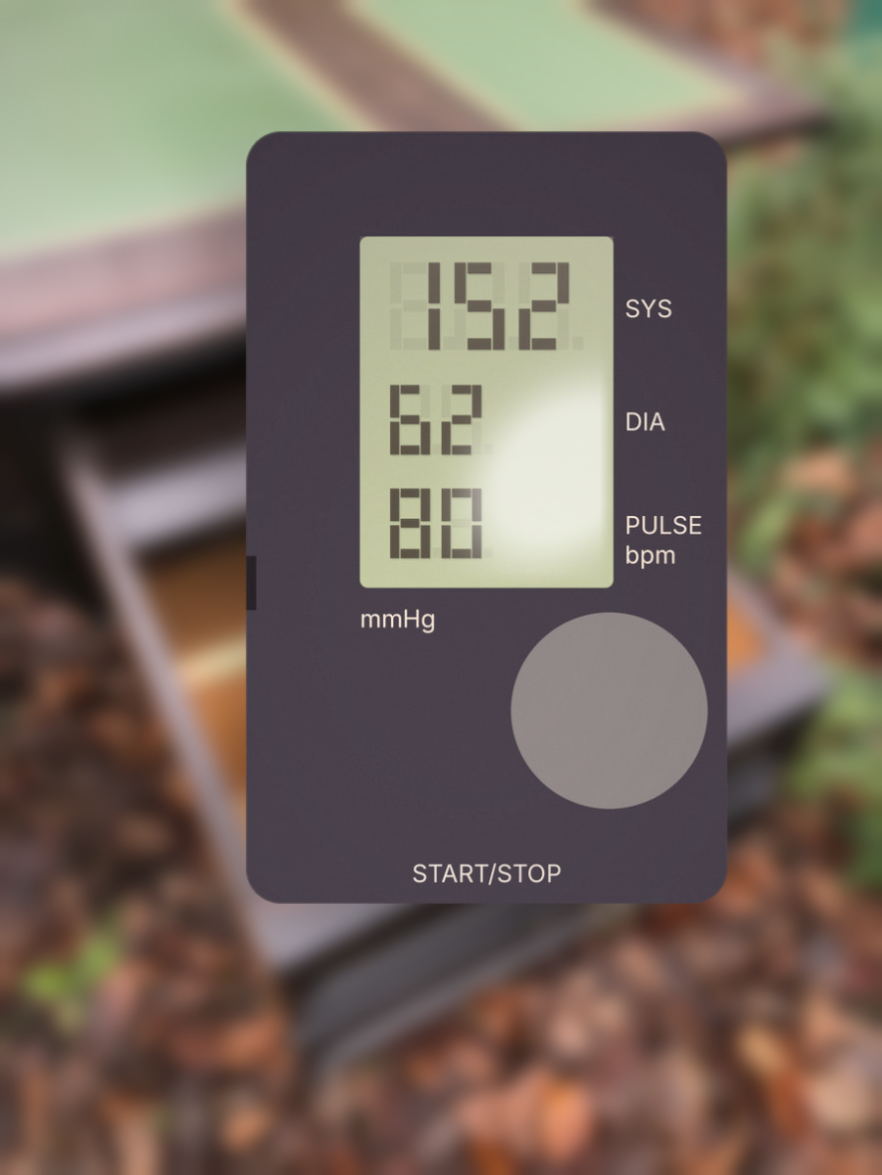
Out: **62** mmHg
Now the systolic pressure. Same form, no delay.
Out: **152** mmHg
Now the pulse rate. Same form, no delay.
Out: **80** bpm
